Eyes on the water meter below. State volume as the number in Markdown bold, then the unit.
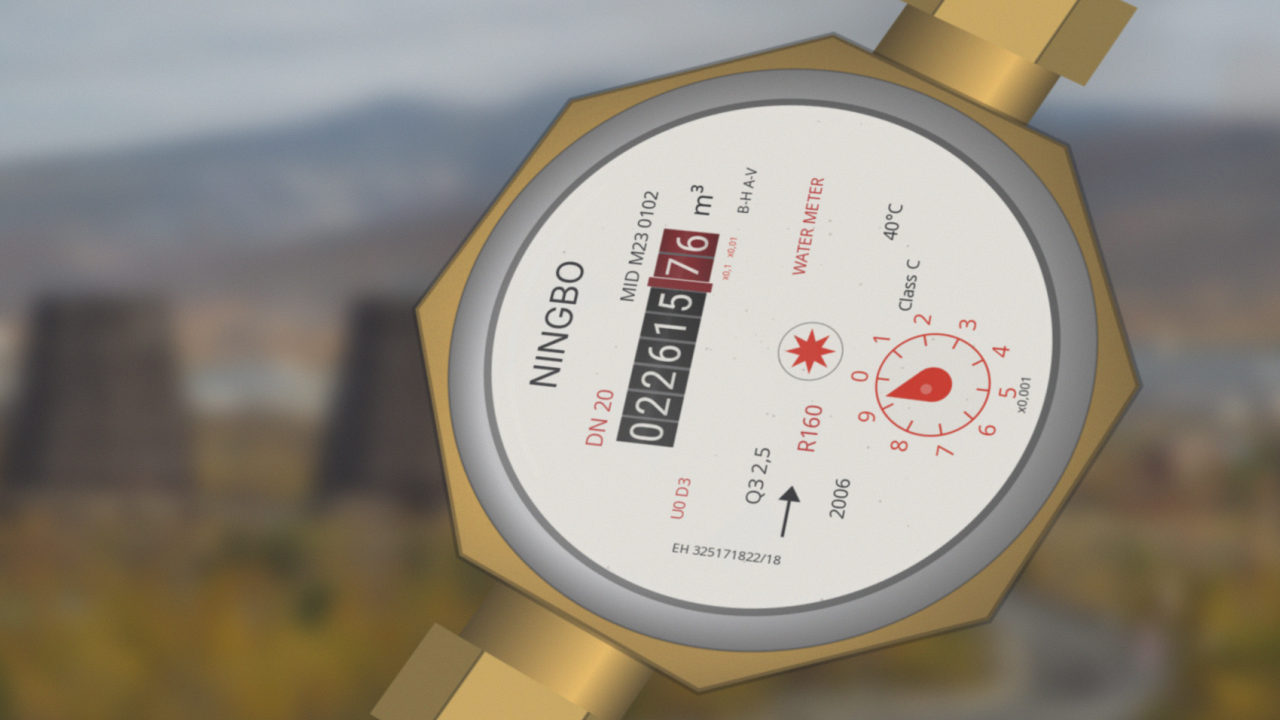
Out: **22615.759** m³
